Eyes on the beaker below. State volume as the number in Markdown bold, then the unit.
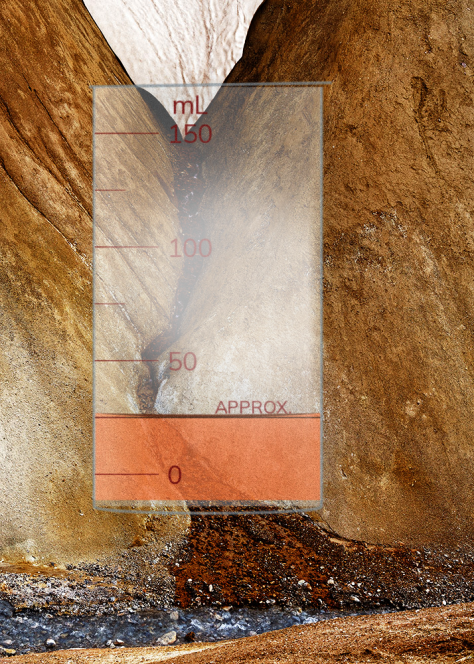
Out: **25** mL
